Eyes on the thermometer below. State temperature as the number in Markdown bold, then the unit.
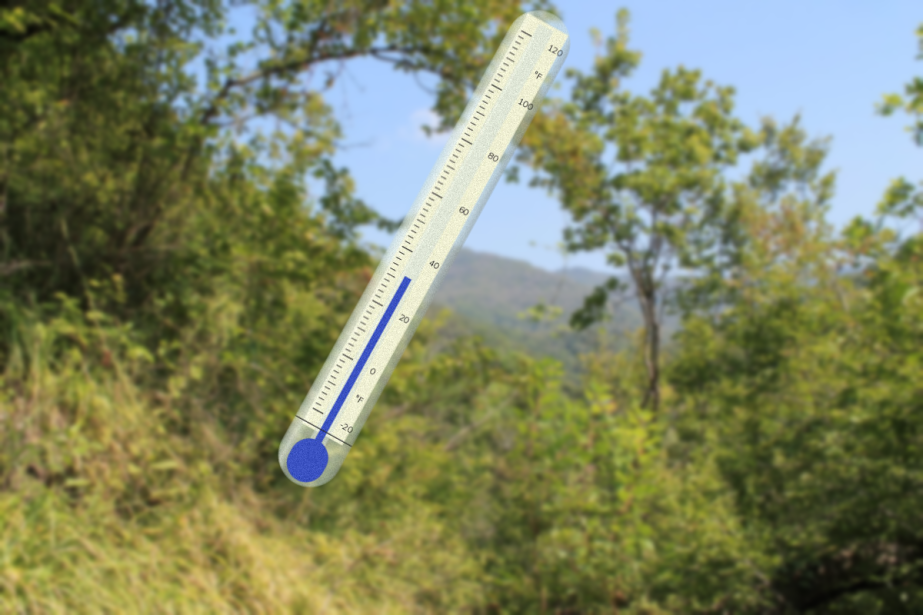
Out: **32** °F
